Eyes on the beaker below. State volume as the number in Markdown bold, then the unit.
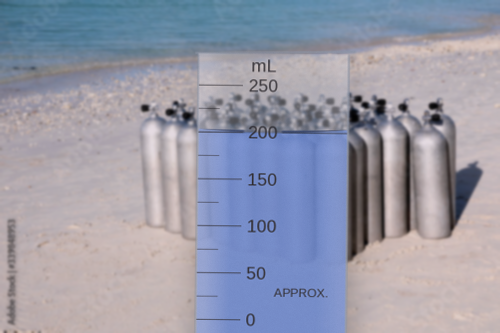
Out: **200** mL
